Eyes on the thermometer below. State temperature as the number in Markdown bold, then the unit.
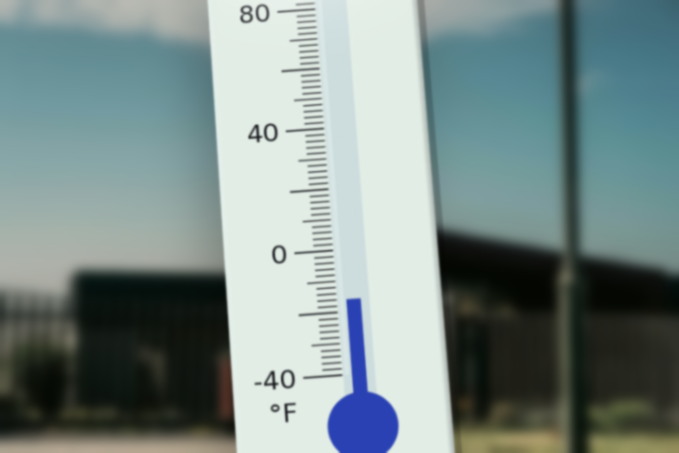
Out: **-16** °F
